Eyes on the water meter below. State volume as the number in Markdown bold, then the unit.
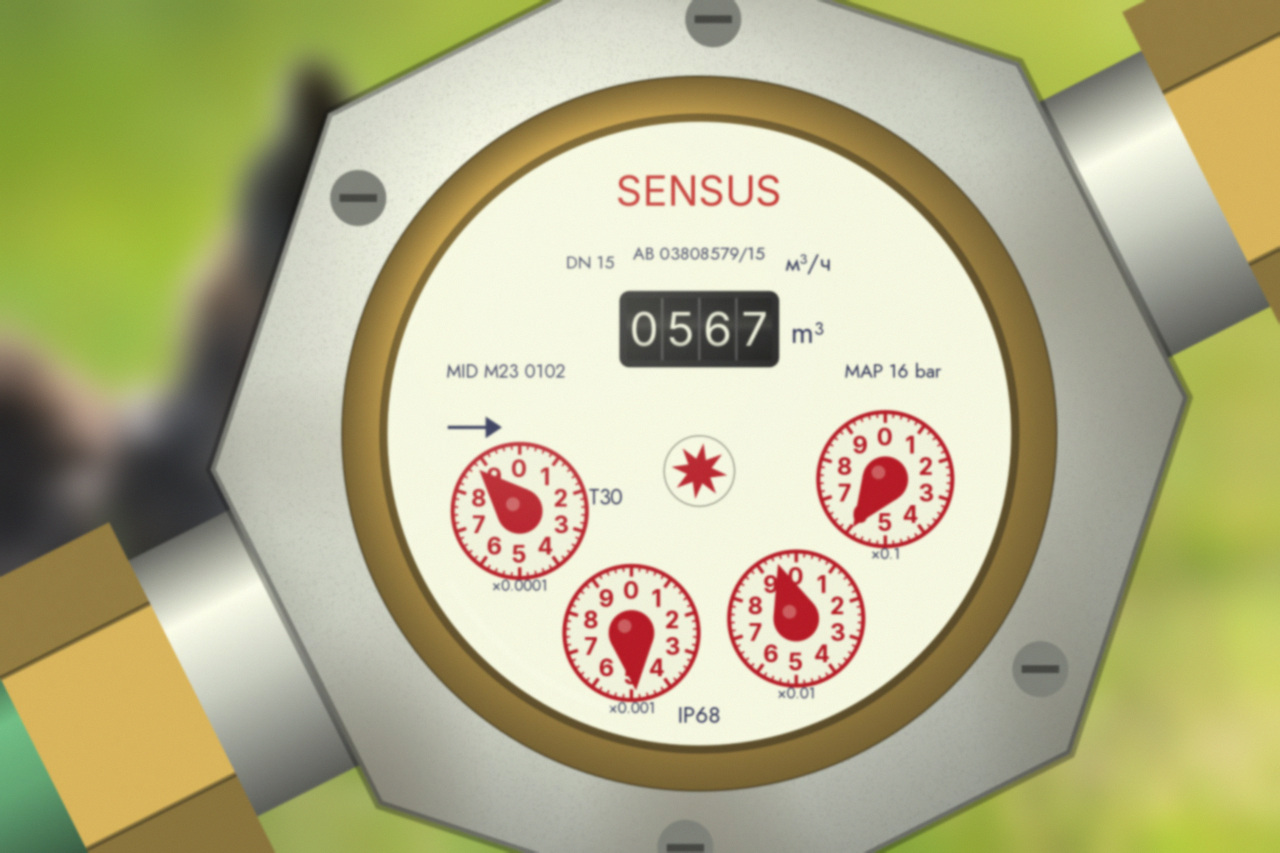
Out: **567.5948** m³
